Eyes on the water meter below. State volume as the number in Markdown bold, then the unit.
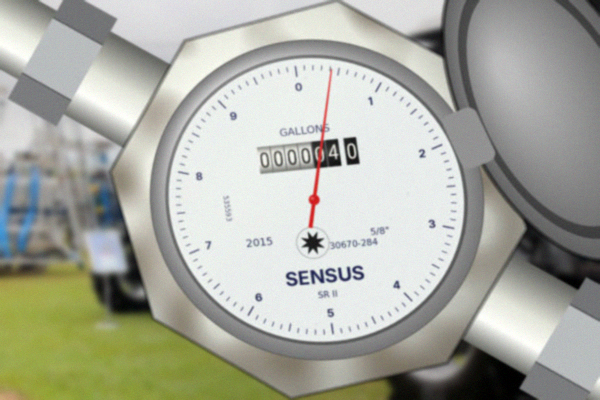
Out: **40.4** gal
